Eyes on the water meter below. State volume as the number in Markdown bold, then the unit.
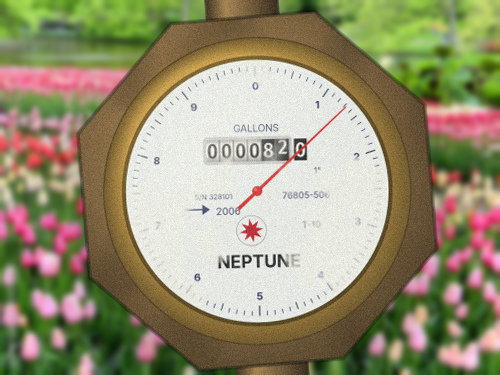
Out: **821.3** gal
